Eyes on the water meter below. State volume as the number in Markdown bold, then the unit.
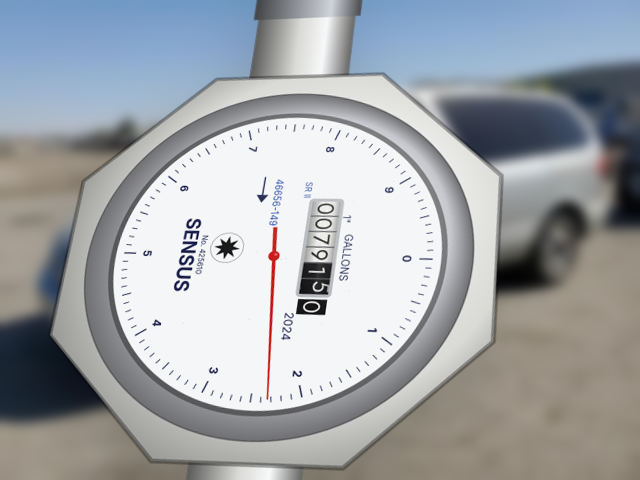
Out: **79152.3** gal
